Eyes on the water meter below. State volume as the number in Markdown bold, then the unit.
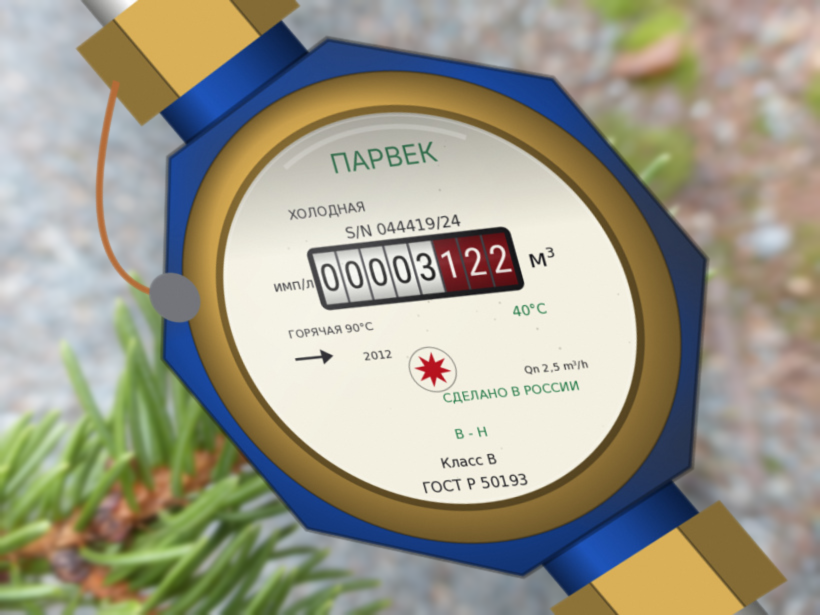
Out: **3.122** m³
